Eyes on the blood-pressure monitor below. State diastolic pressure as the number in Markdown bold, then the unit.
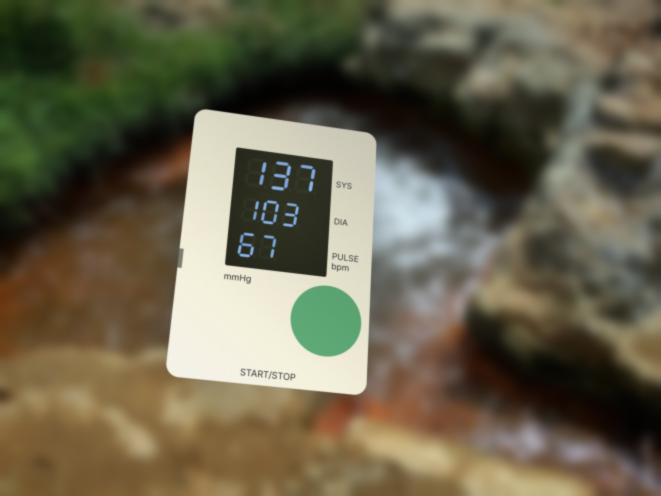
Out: **103** mmHg
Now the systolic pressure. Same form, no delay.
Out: **137** mmHg
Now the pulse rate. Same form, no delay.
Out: **67** bpm
